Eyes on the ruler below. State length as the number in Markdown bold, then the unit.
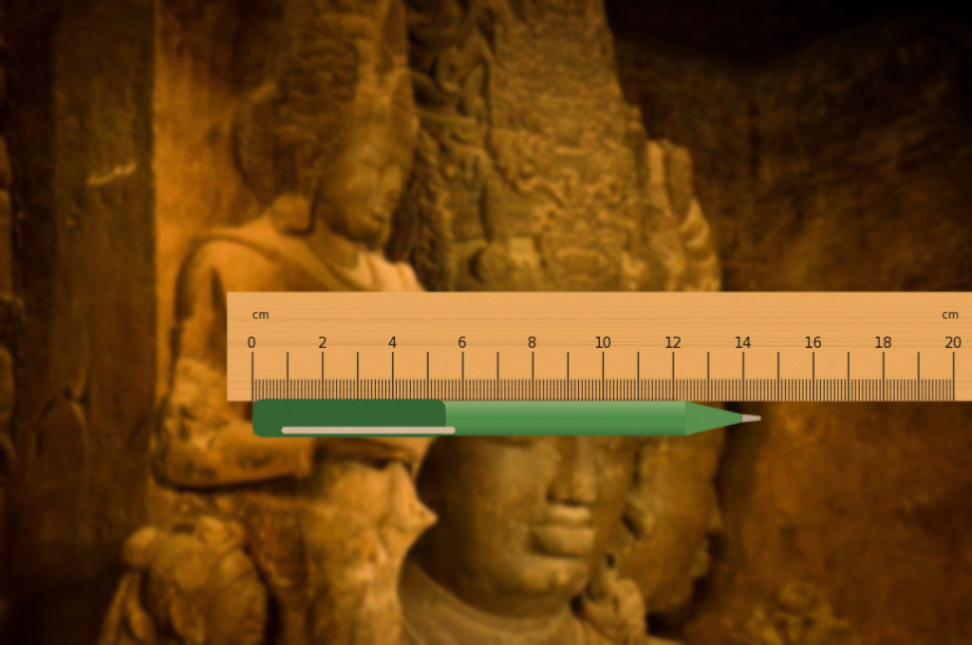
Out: **14.5** cm
